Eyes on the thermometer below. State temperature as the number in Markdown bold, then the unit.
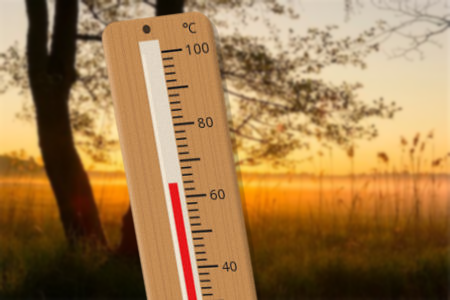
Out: **64** °C
